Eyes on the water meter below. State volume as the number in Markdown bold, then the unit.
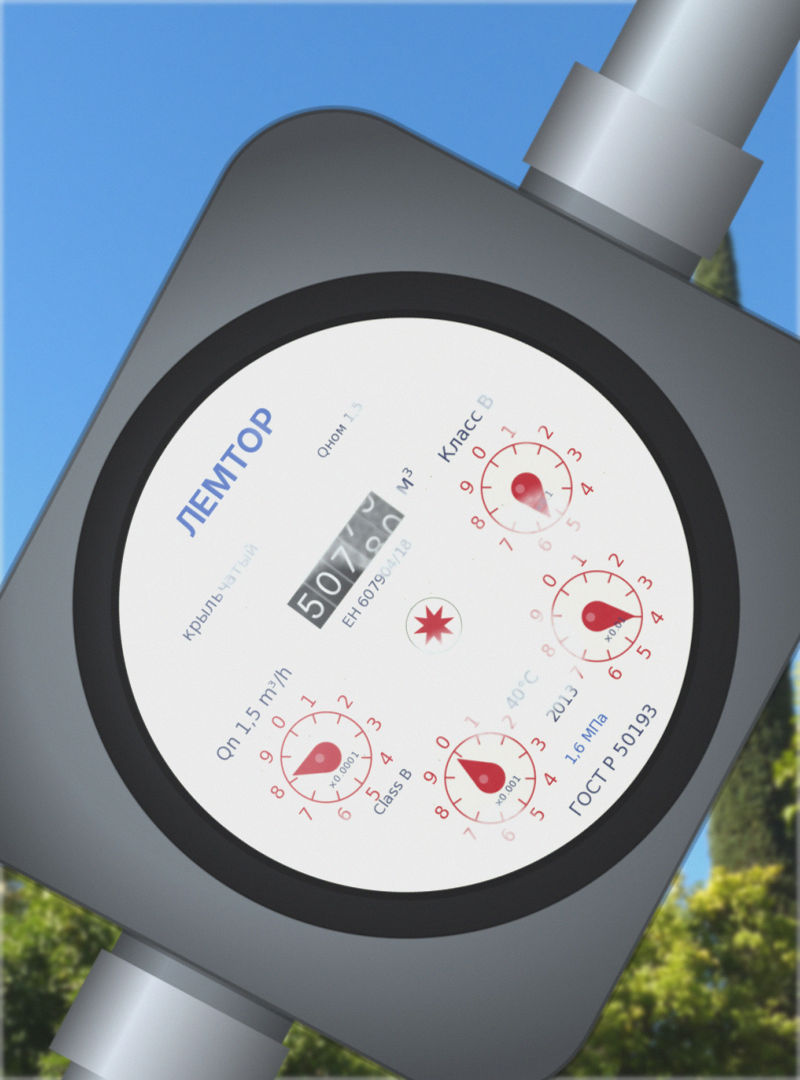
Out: **50779.5398** m³
